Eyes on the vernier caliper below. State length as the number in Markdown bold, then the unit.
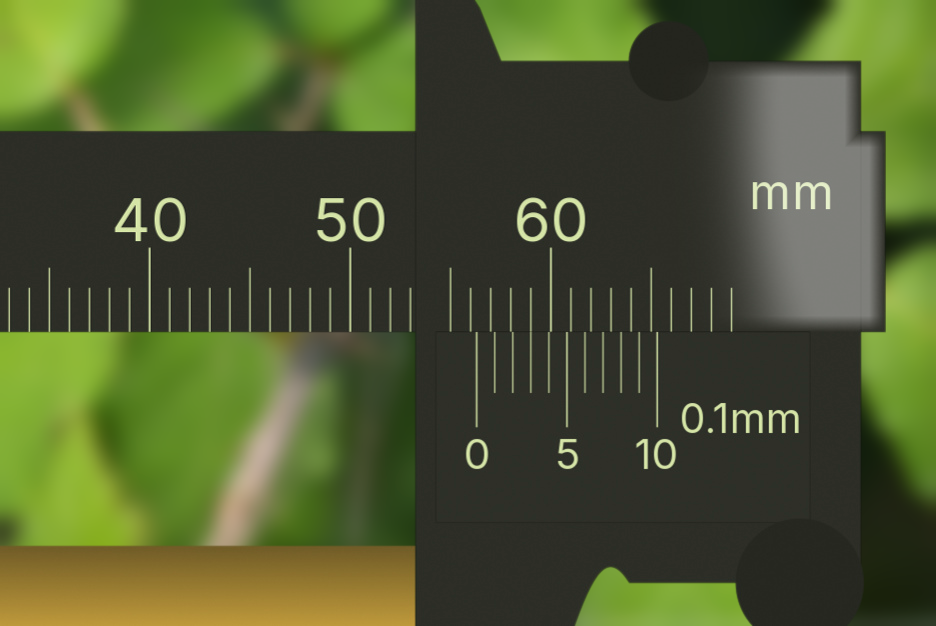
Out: **56.3** mm
